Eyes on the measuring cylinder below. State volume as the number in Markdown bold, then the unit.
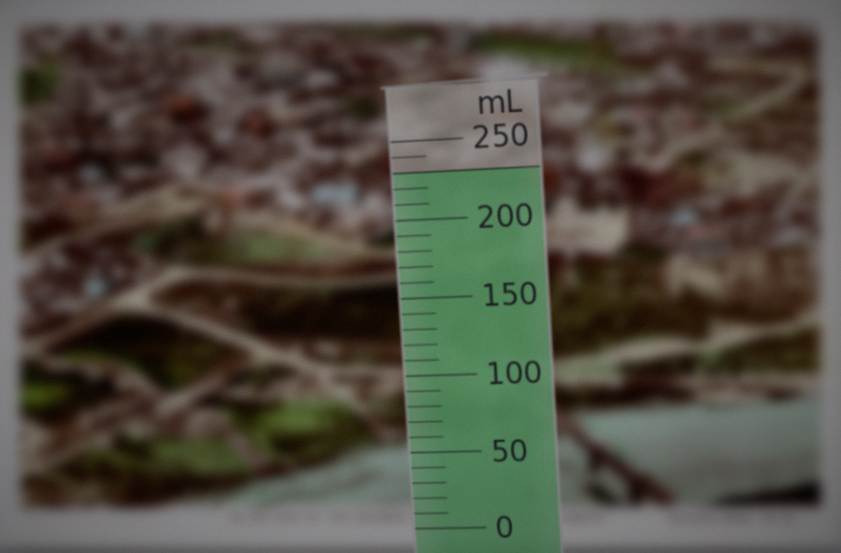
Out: **230** mL
